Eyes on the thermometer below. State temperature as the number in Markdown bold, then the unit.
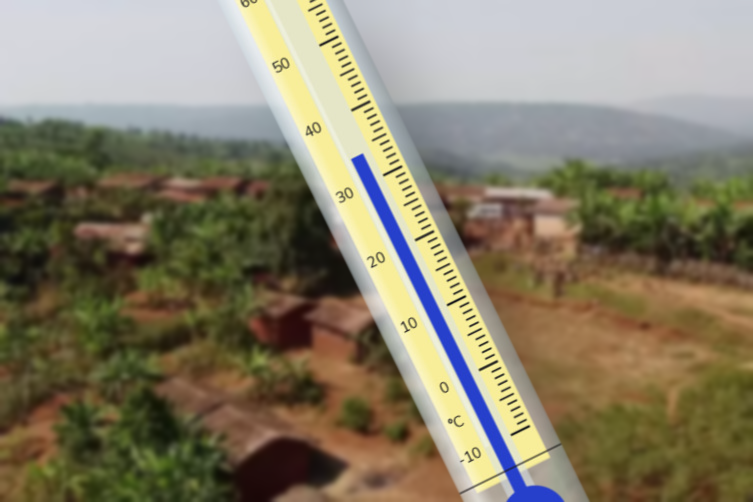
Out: **34** °C
